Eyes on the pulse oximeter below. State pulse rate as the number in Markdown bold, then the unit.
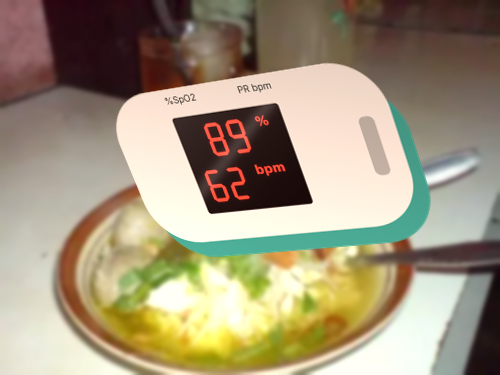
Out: **62** bpm
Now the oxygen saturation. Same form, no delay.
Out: **89** %
